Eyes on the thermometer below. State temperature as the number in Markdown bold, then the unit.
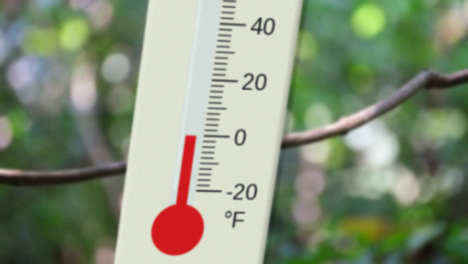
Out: **0** °F
